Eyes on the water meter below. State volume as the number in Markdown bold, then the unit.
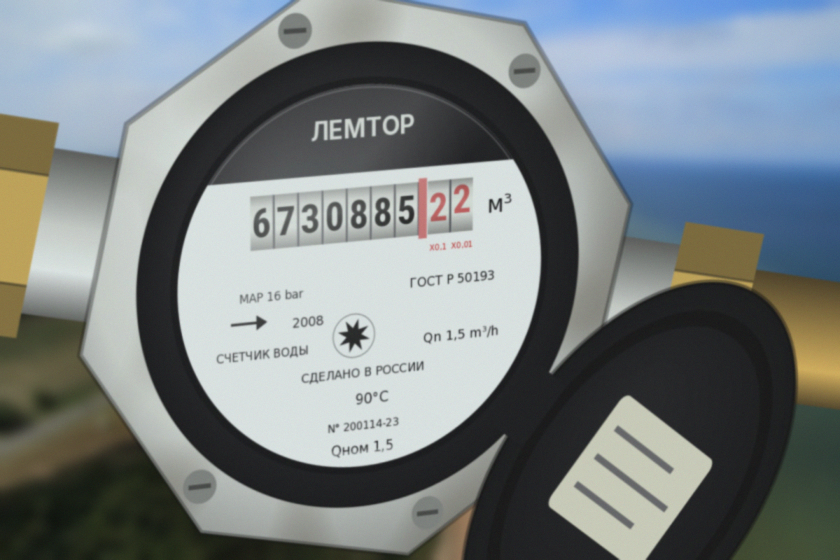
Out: **6730885.22** m³
